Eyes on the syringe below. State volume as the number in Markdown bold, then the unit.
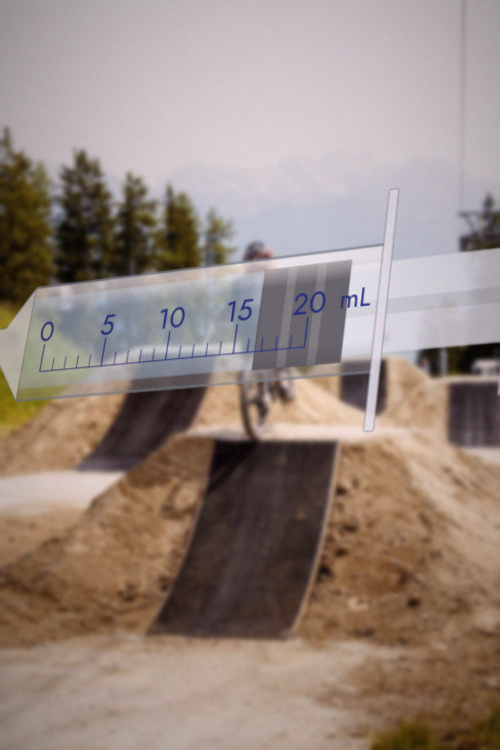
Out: **16.5** mL
